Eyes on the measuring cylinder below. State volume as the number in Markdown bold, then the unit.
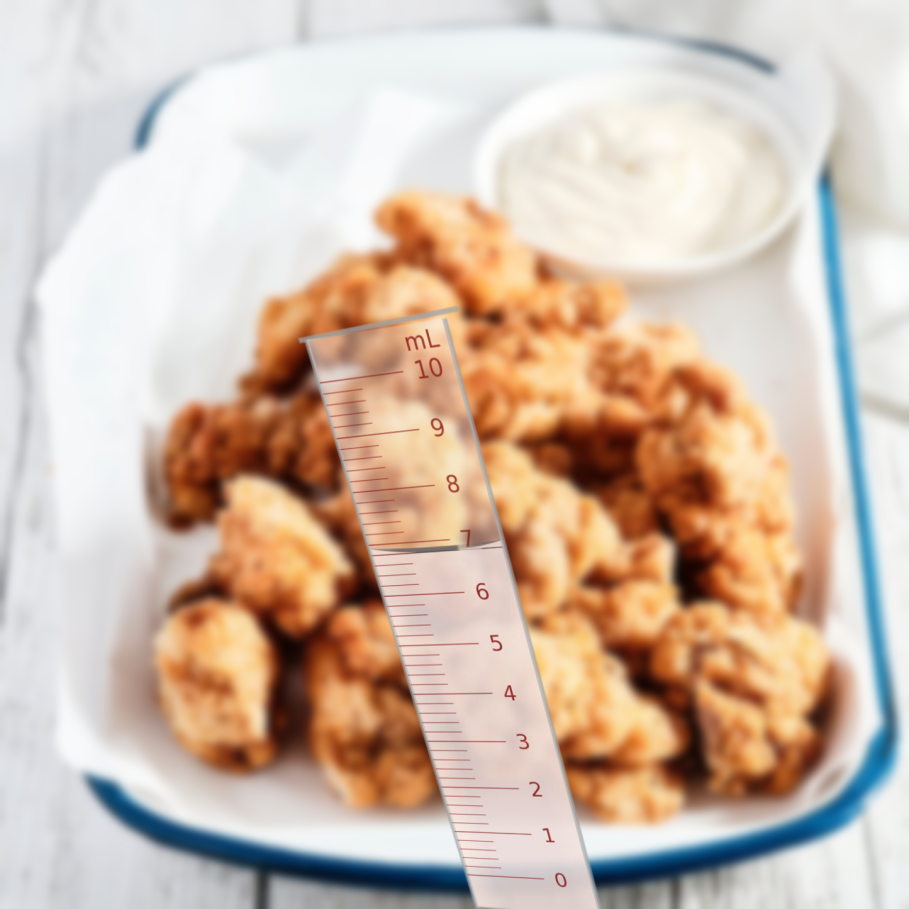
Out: **6.8** mL
